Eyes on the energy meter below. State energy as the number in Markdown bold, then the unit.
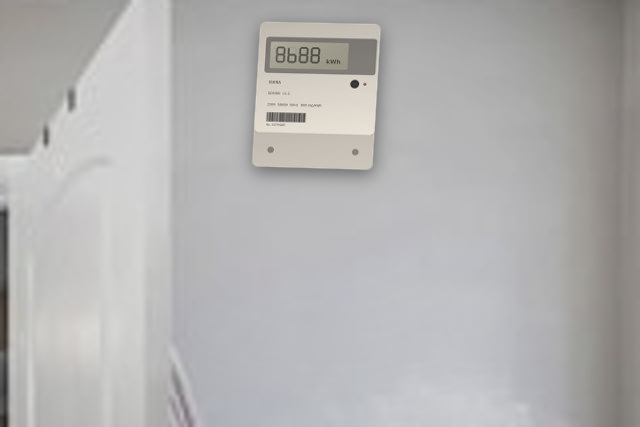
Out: **8688** kWh
